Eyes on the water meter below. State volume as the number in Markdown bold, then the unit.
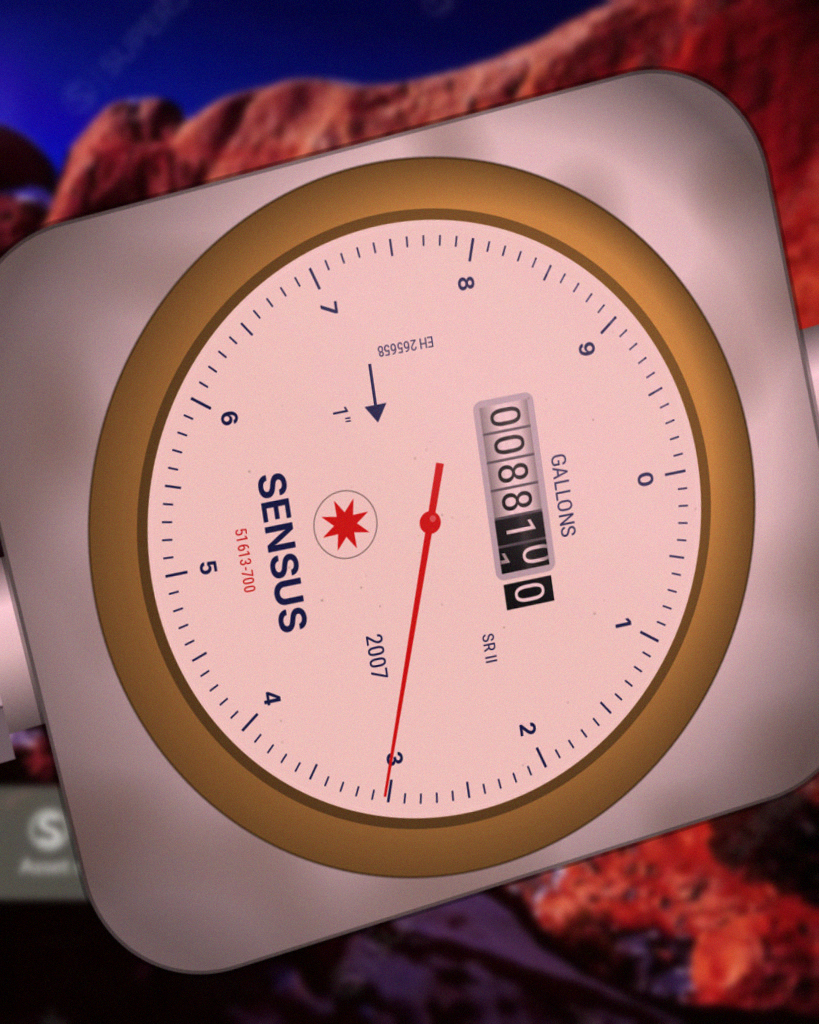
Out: **88103.0** gal
